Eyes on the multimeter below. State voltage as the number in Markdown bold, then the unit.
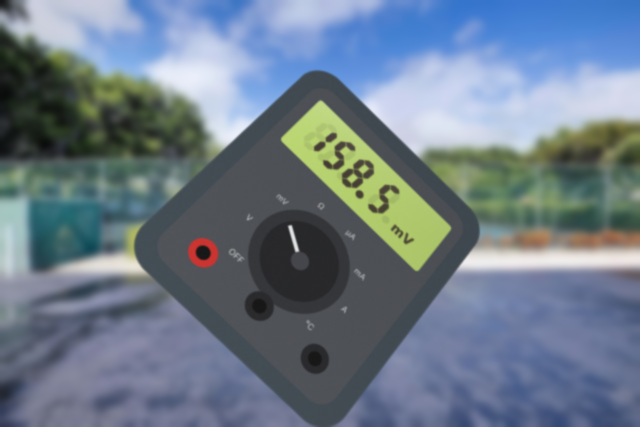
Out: **158.5** mV
